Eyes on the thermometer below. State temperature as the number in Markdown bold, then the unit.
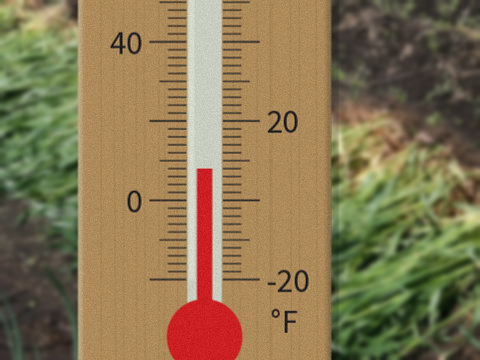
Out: **8** °F
